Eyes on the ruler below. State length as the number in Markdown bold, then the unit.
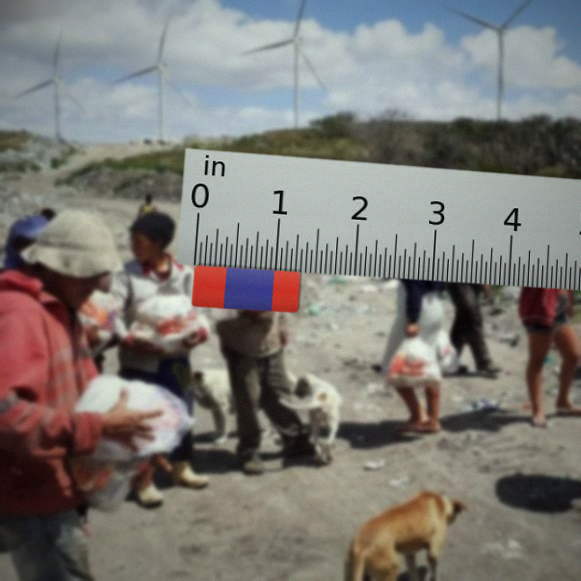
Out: **1.3125** in
